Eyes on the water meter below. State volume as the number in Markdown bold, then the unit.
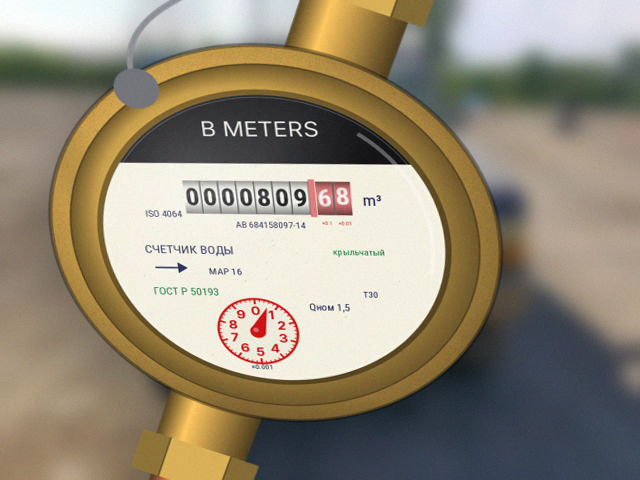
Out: **809.680** m³
